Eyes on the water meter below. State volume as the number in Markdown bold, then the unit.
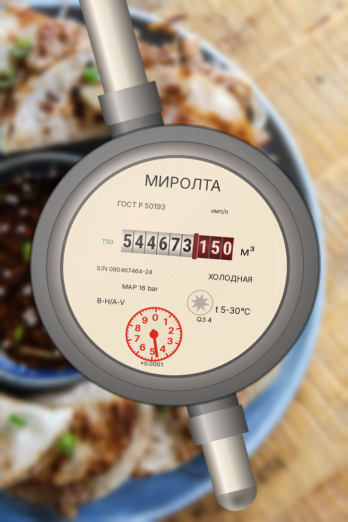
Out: **544673.1504** m³
